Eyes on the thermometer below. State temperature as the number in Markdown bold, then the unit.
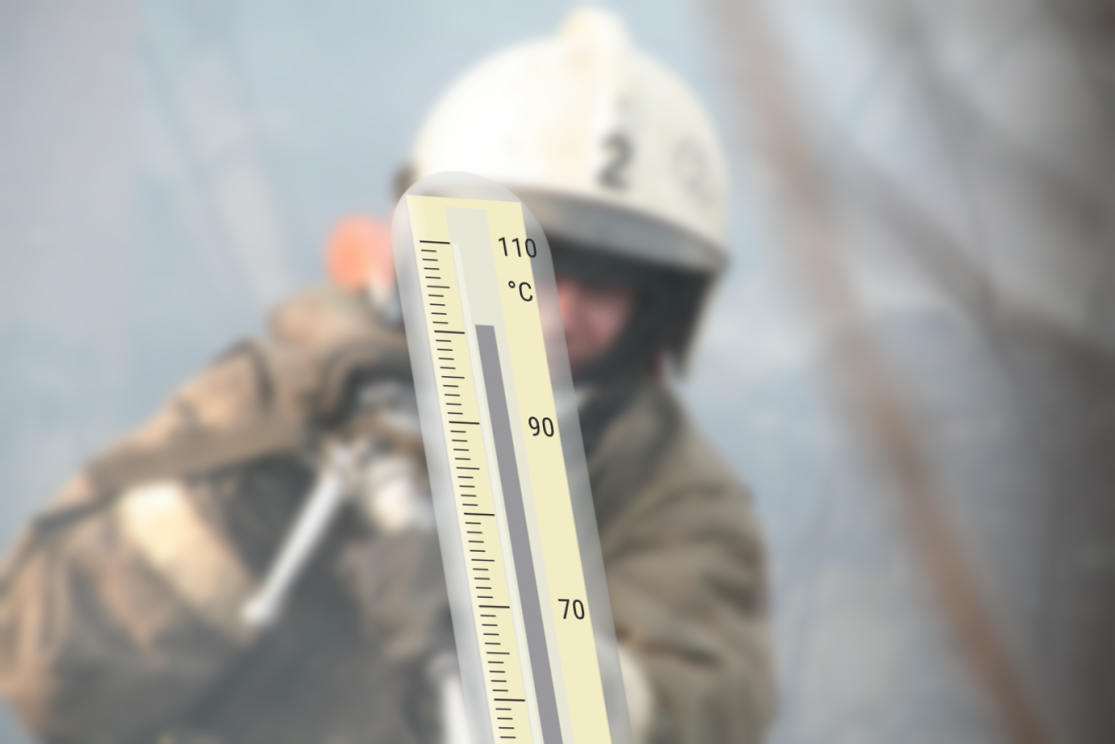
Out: **101** °C
